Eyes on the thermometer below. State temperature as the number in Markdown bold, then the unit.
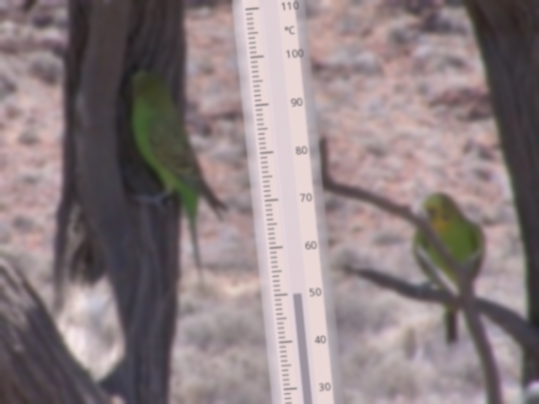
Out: **50** °C
